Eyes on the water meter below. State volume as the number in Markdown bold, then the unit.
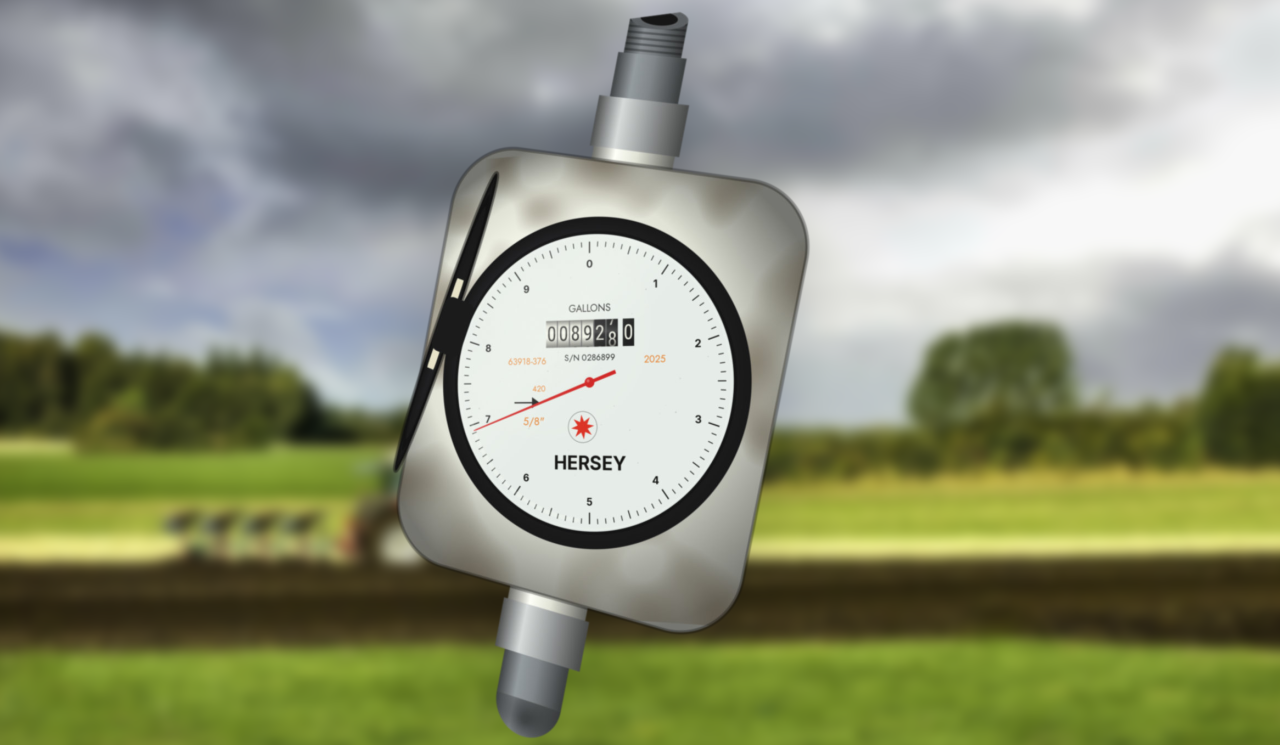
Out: **89276.9** gal
